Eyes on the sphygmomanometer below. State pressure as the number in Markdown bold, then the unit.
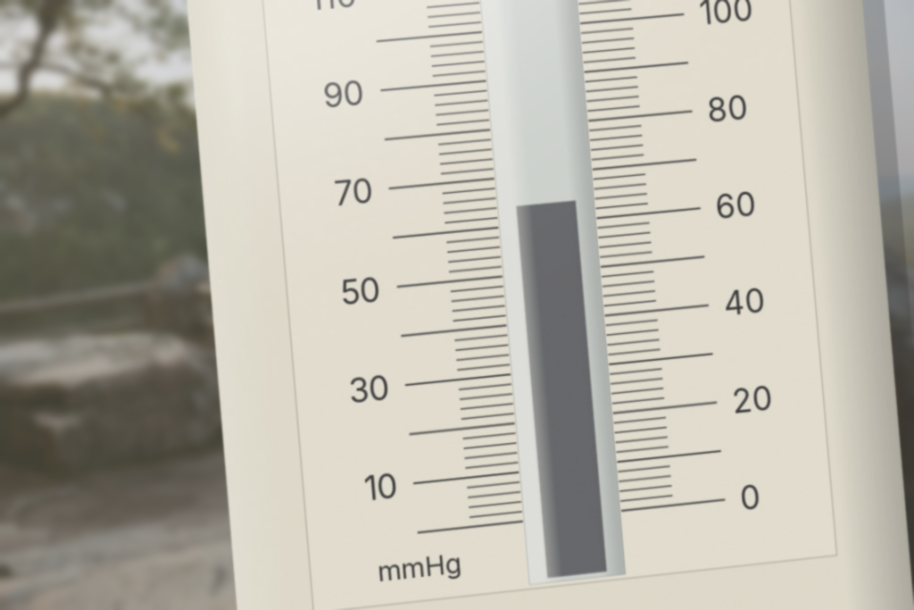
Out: **64** mmHg
